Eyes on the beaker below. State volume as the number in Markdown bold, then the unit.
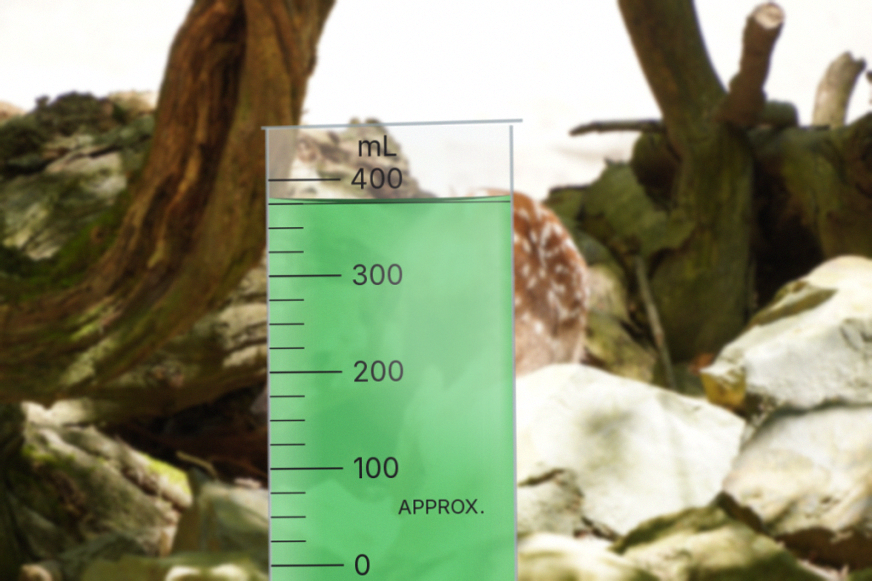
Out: **375** mL
